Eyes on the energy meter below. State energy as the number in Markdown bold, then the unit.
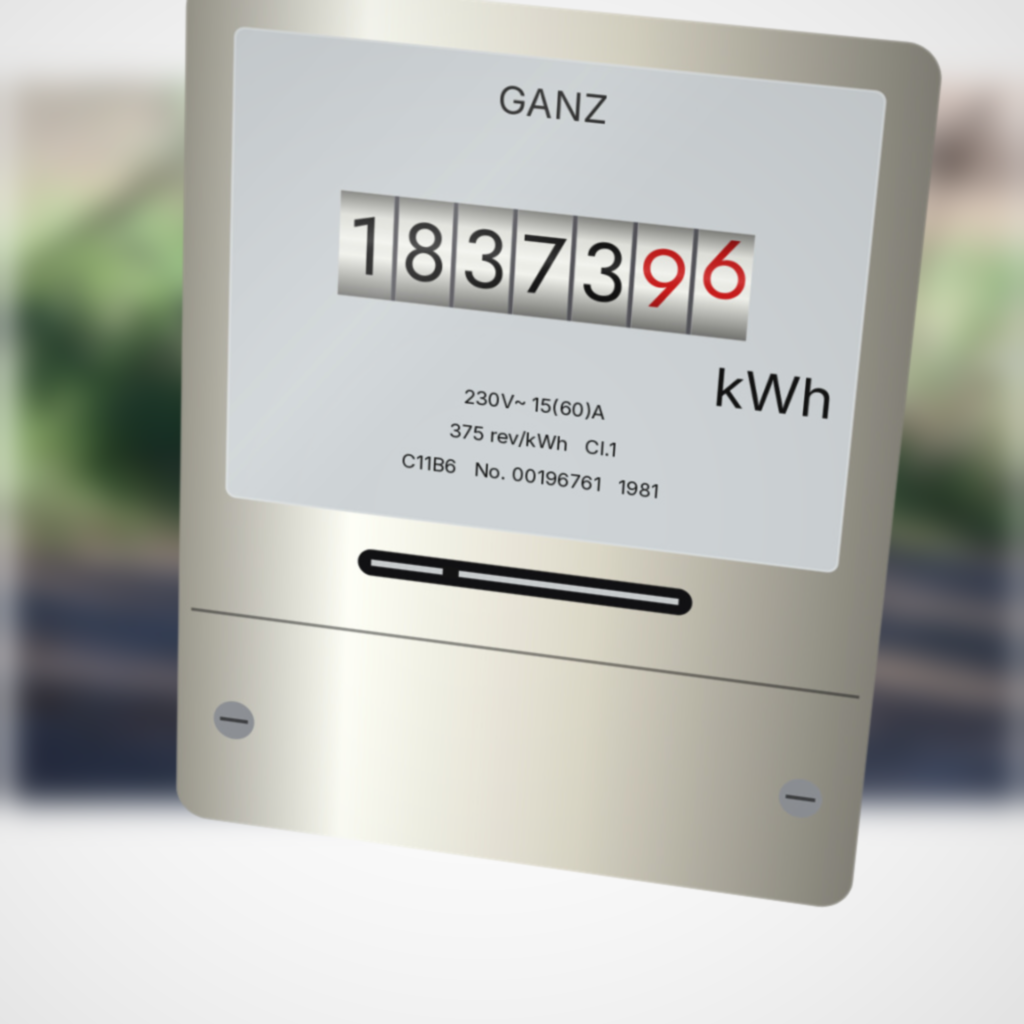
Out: **18373.96** kWh
